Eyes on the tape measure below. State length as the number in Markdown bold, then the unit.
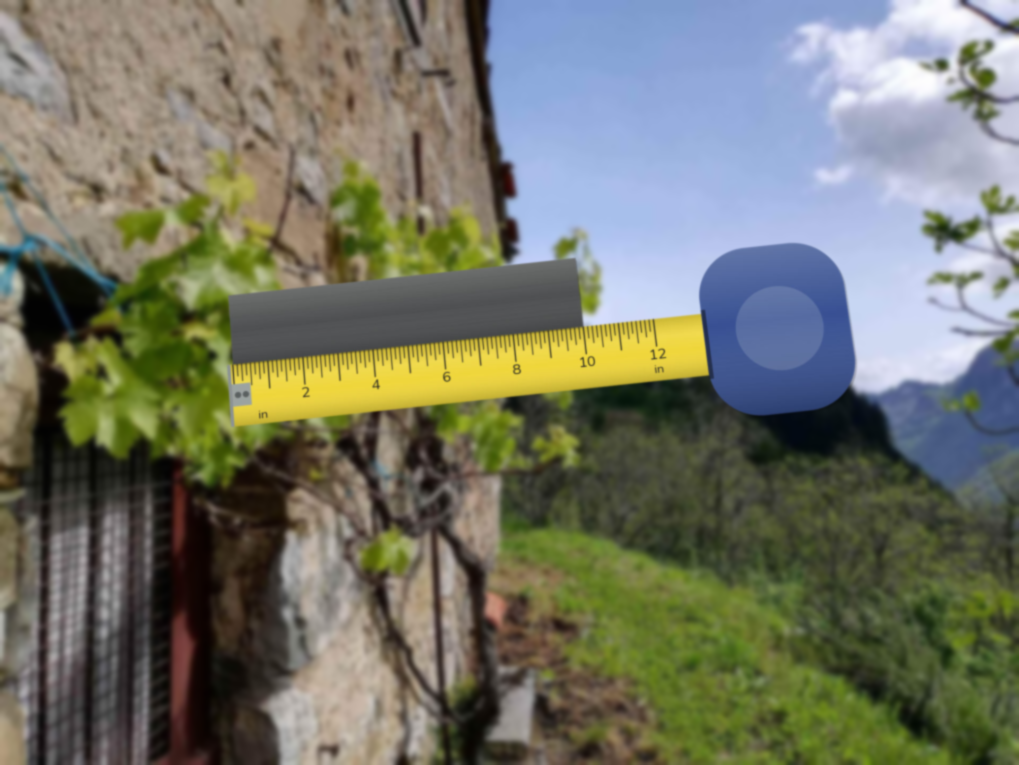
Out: **10** in
